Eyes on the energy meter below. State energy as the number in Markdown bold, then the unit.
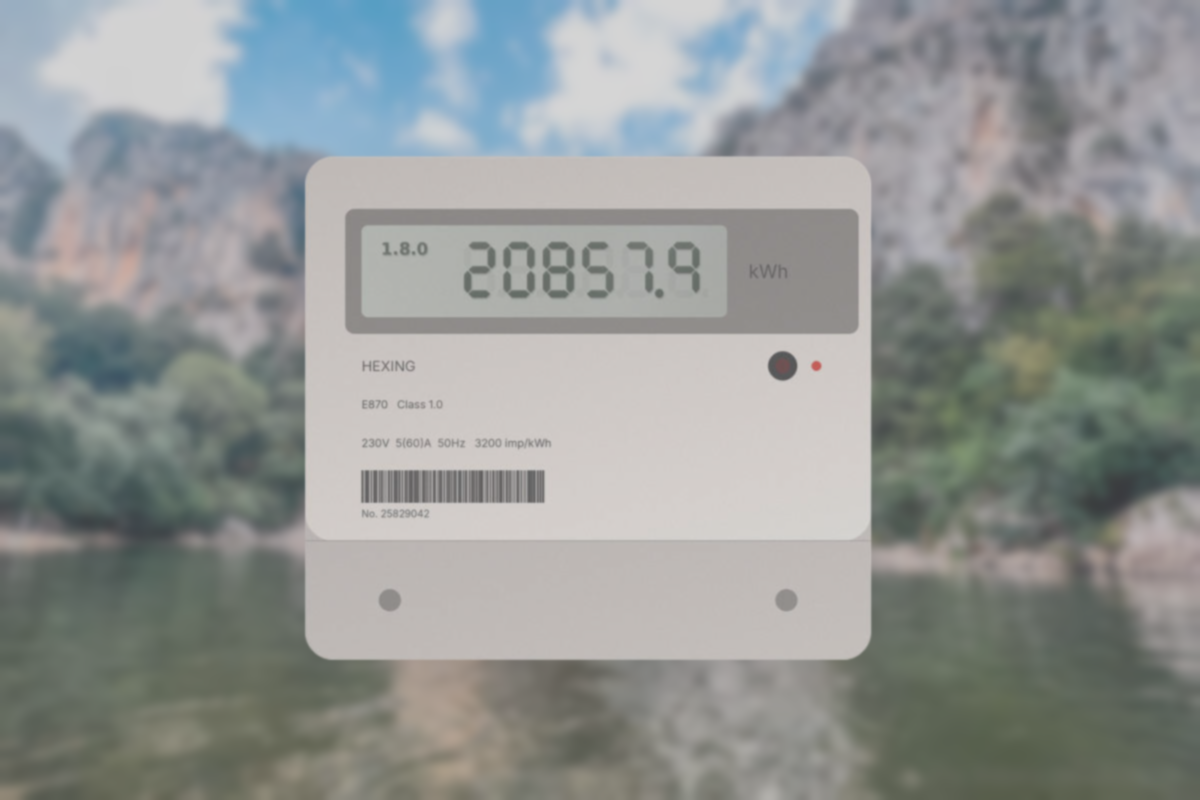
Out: **20857.9** kWh
